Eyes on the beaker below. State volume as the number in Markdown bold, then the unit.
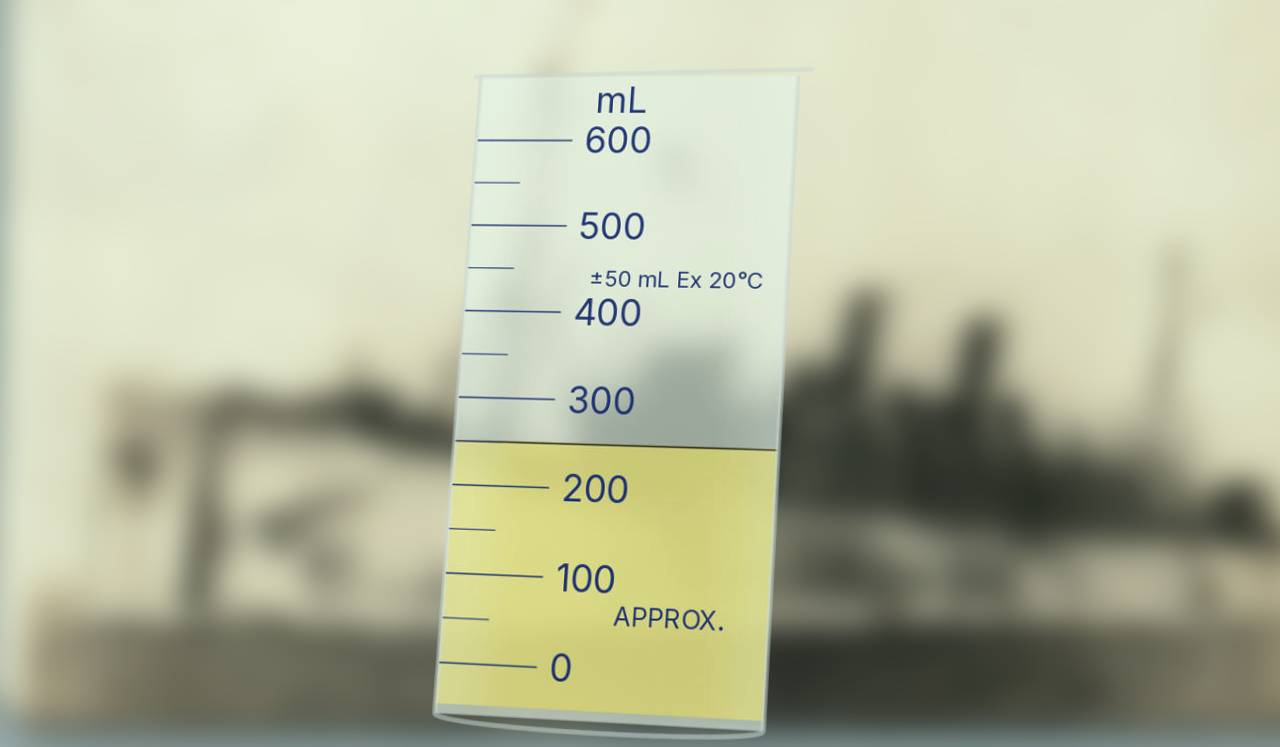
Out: **250** mL
